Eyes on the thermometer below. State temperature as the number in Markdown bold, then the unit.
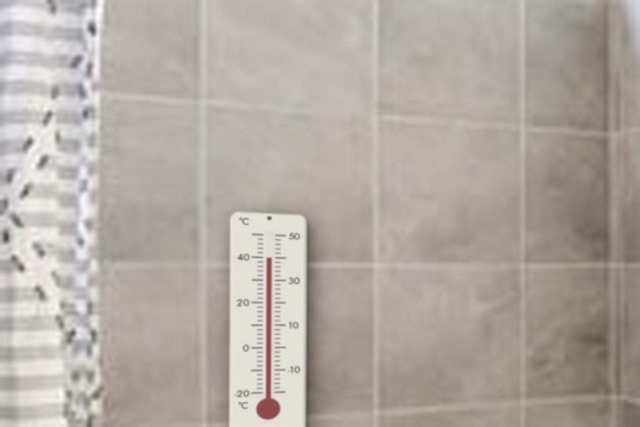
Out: **40** °C
